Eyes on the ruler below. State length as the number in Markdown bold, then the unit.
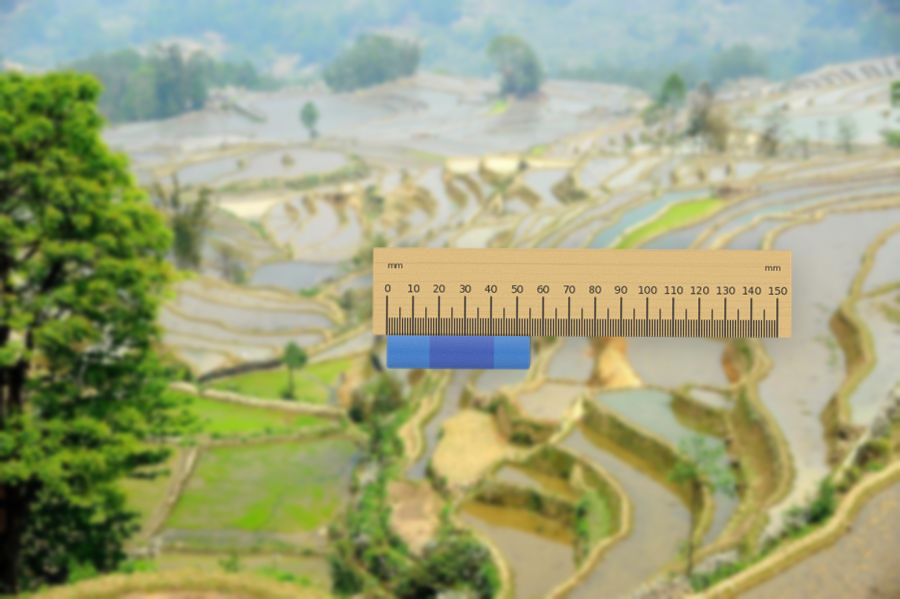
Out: **55** mm
